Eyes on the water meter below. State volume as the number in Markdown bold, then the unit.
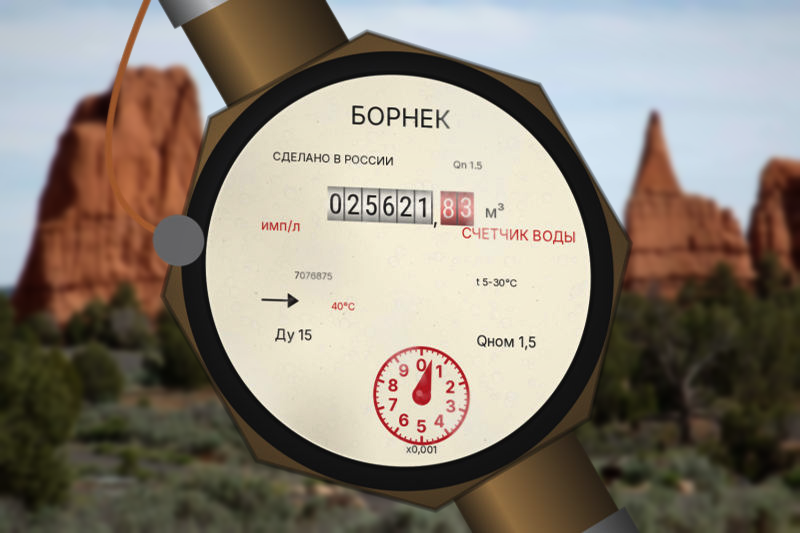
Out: **25621.830** m³
